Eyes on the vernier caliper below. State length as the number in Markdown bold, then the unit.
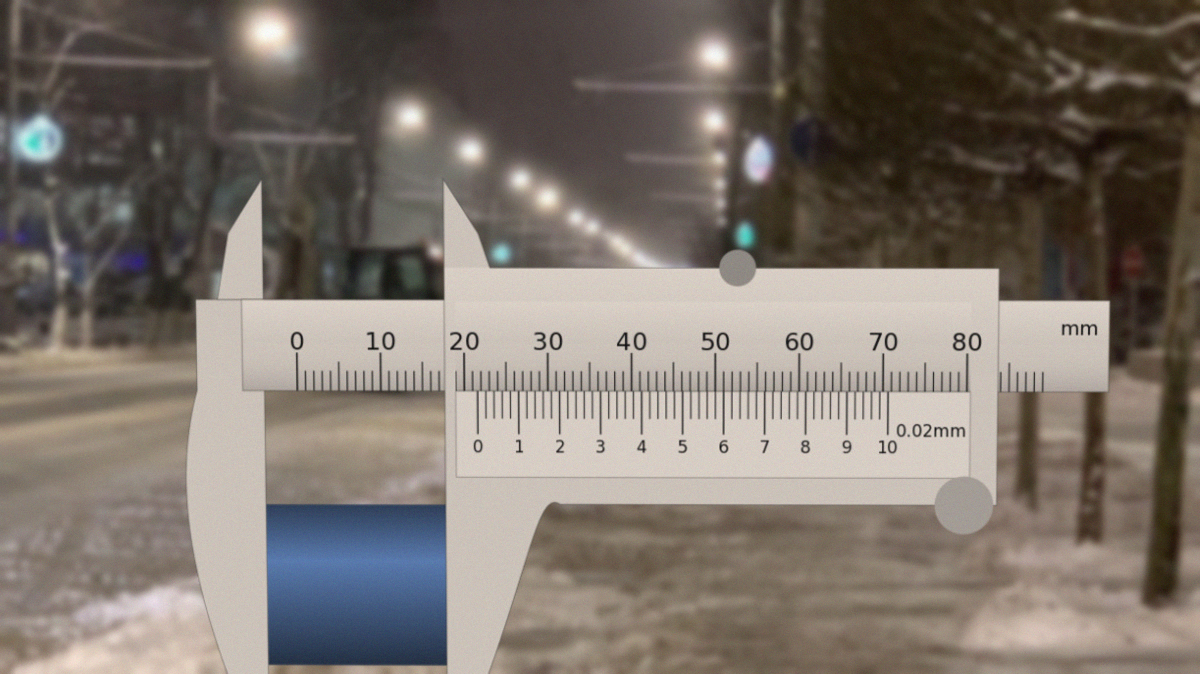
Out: **21.6** mm
